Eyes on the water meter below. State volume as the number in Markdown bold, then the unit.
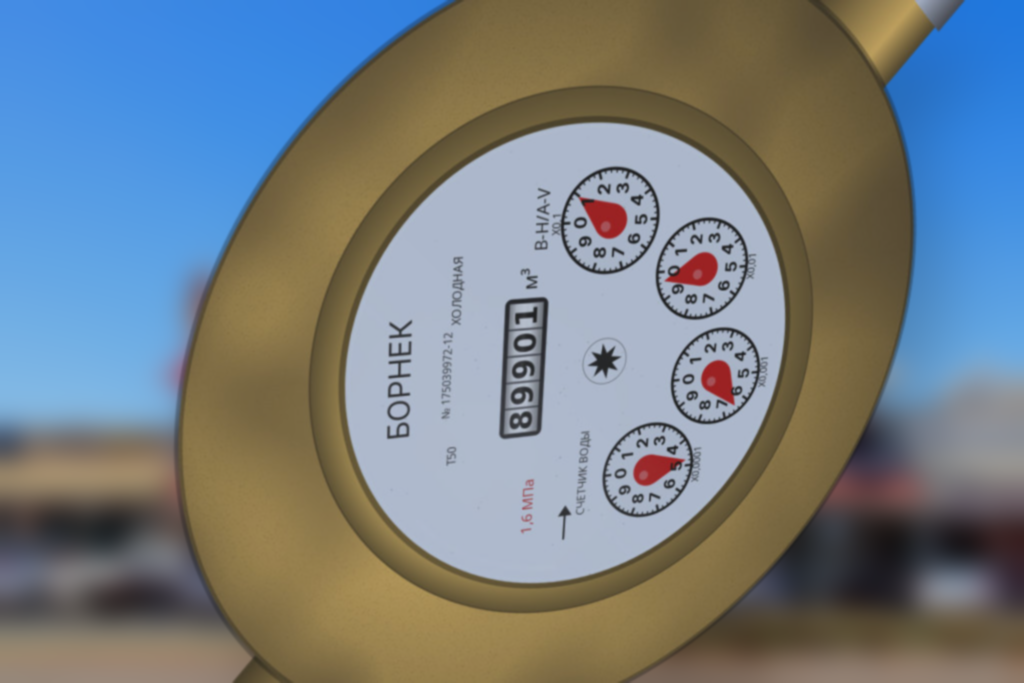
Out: **89901.0964** m³
